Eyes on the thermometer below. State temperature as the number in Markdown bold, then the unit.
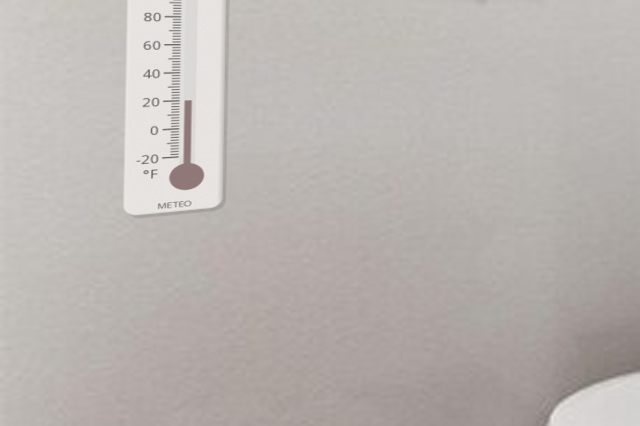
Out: **20** °F
